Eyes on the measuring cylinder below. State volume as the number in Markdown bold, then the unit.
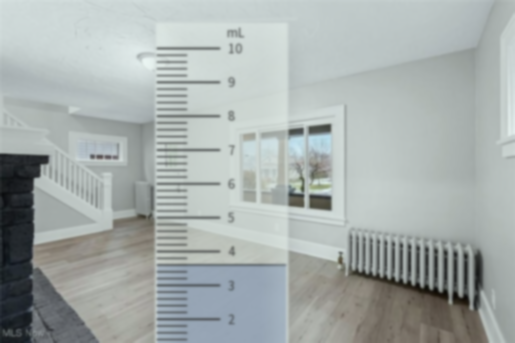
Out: **3.6** mL
